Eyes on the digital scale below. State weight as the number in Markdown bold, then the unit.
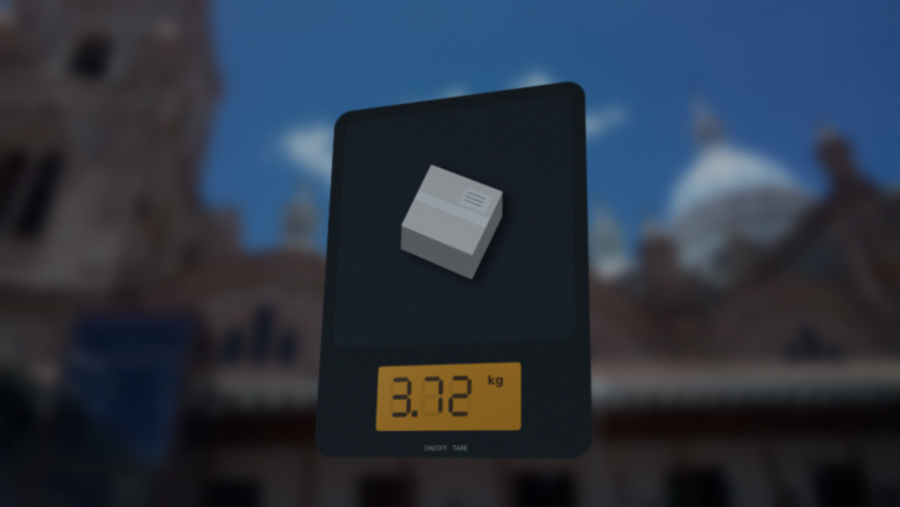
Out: **3.72** kg
